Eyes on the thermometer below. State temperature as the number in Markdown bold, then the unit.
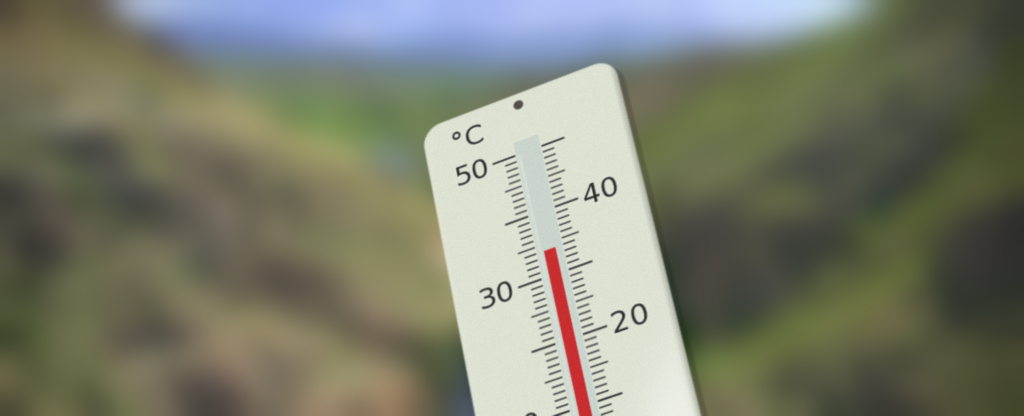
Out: **34** °C
